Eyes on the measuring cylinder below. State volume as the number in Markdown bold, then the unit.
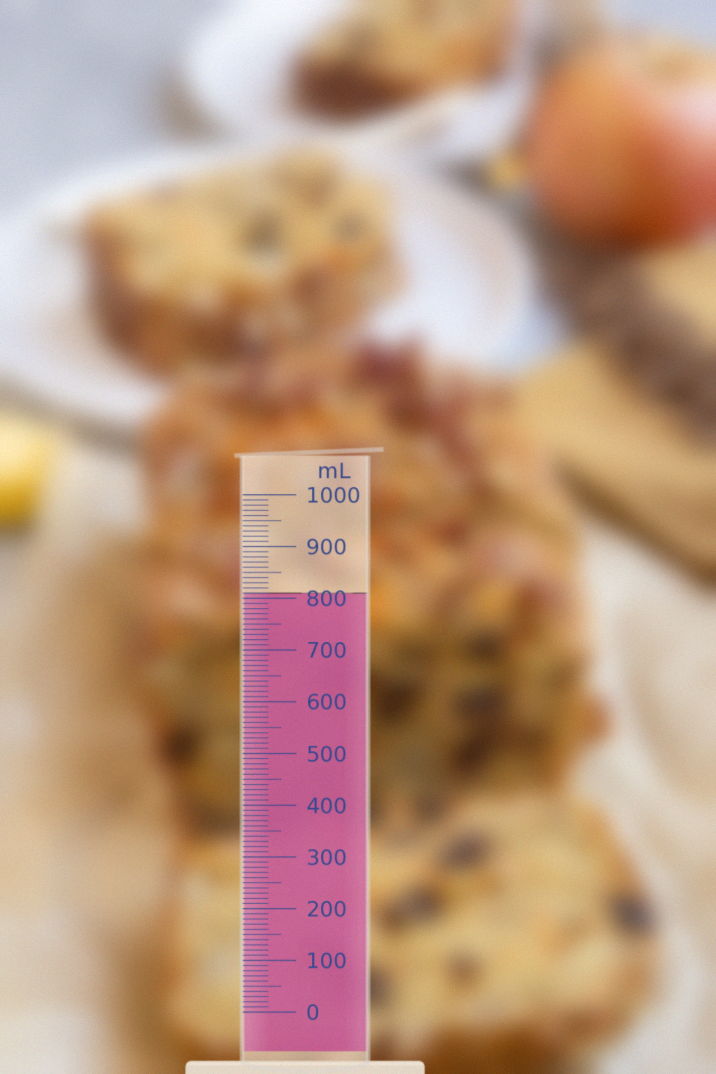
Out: **810** mL
